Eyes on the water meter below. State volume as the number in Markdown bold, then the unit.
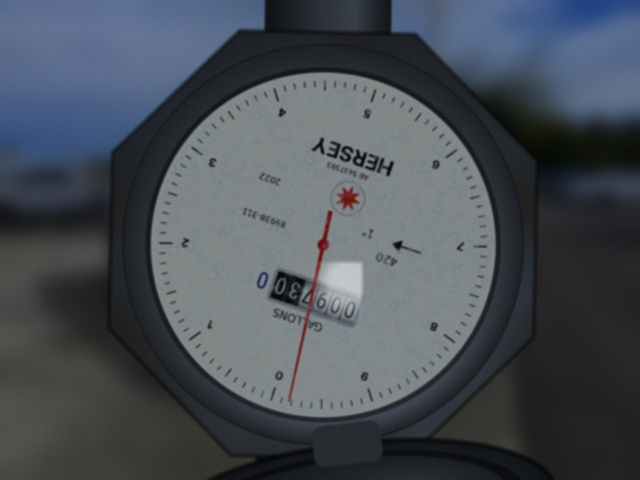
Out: **97299.8** gal
